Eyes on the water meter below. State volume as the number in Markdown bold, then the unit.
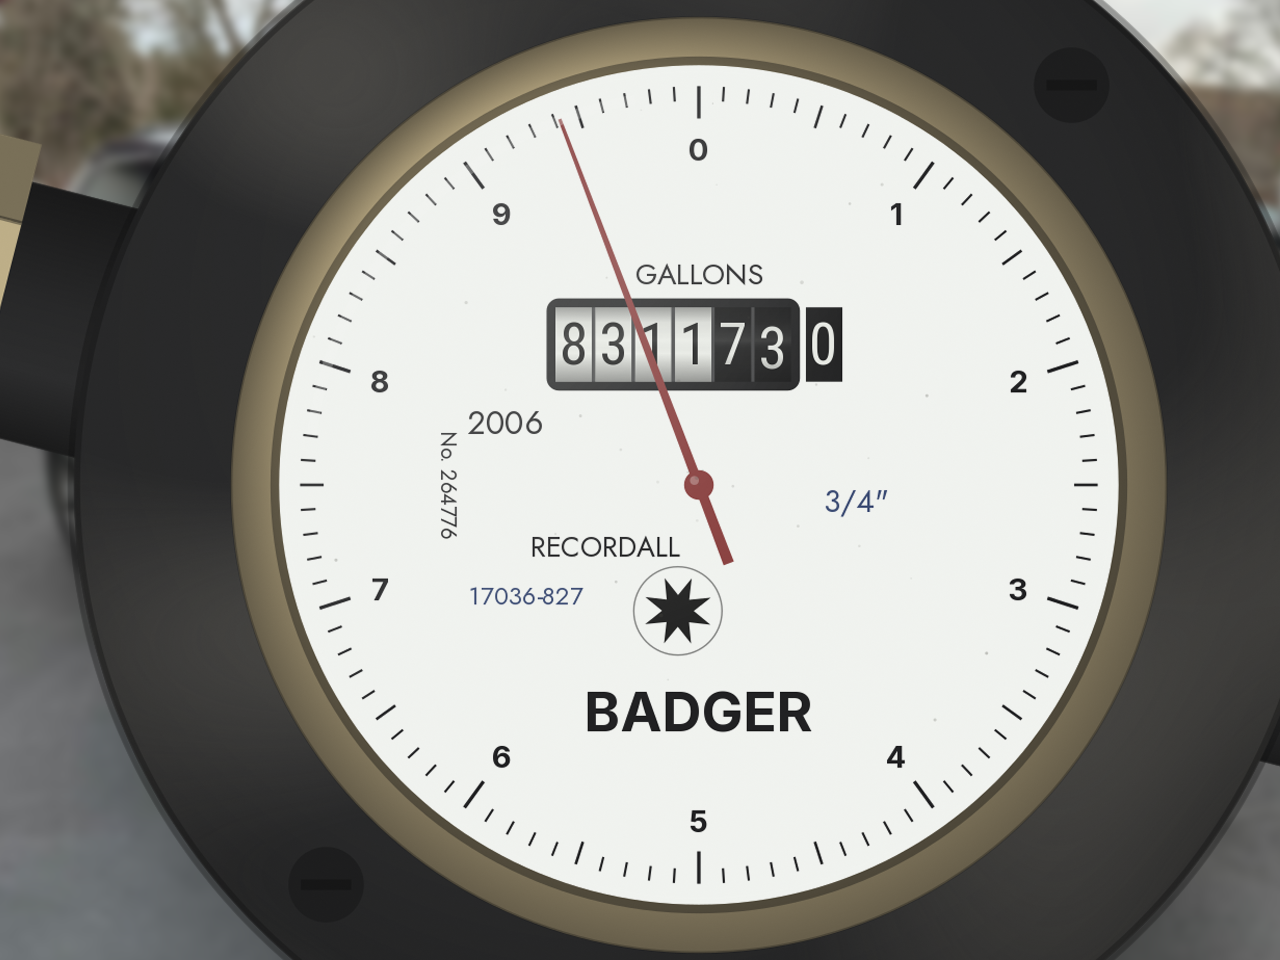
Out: **8311729.4** gal
